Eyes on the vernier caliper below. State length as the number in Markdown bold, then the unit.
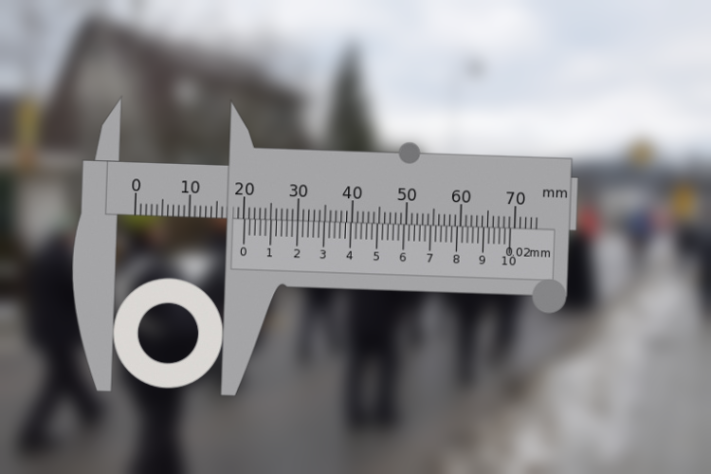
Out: **20.2** mm
